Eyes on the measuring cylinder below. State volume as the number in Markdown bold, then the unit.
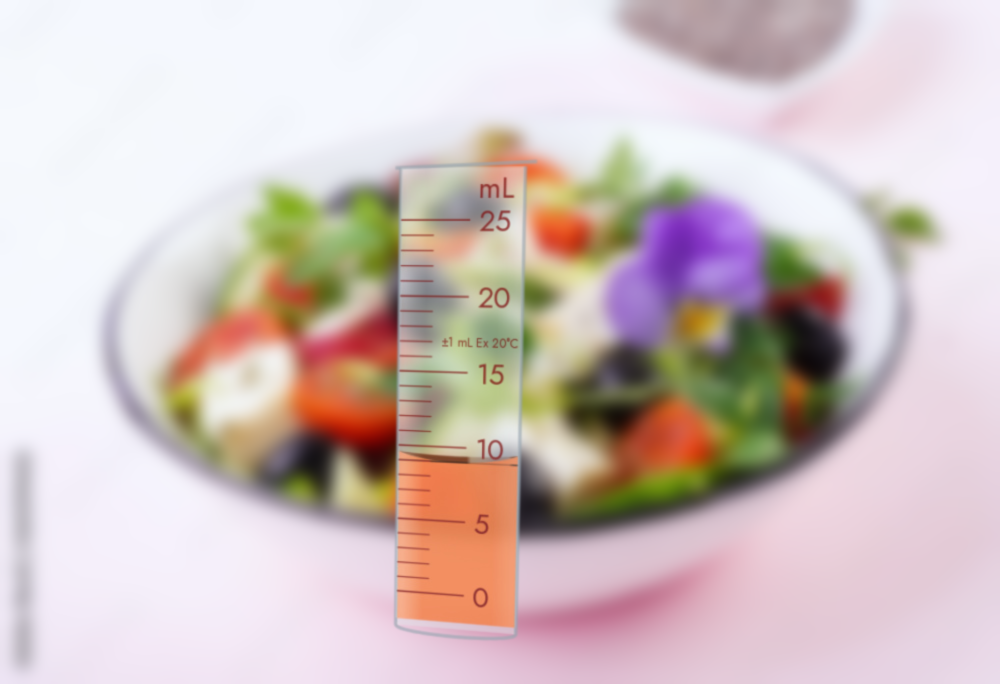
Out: **9** mL
